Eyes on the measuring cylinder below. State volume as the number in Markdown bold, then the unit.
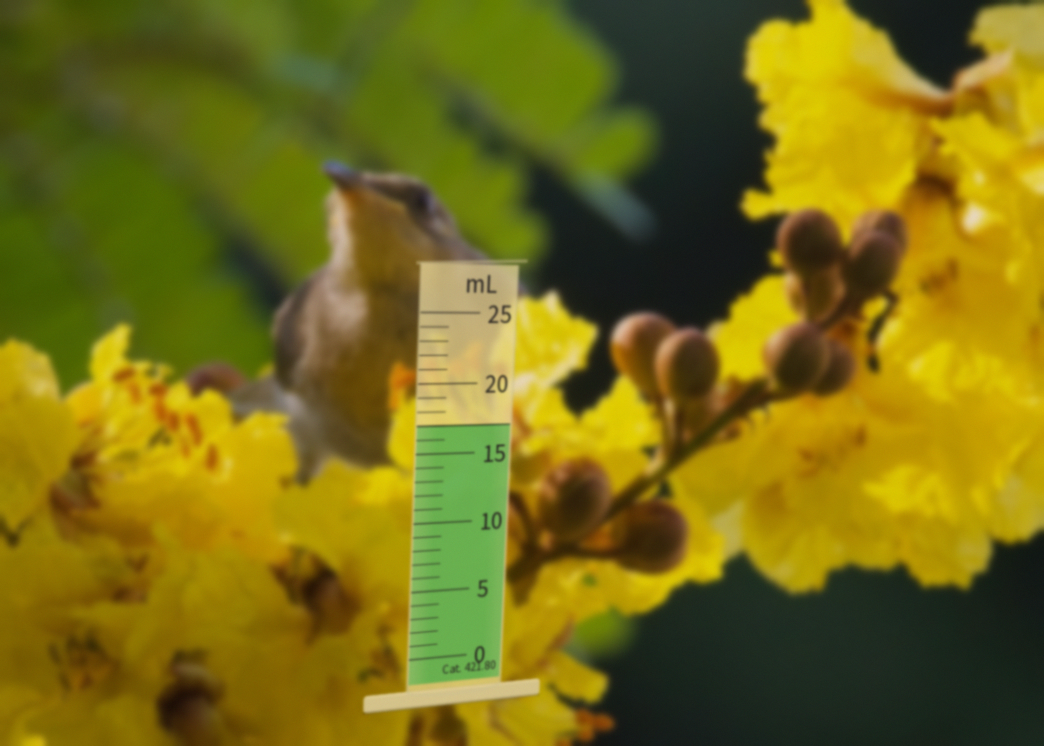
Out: **17** mL
